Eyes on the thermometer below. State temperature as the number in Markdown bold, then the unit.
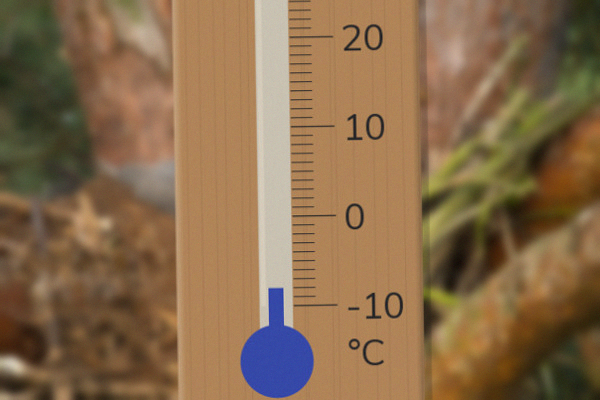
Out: **-8** °C
